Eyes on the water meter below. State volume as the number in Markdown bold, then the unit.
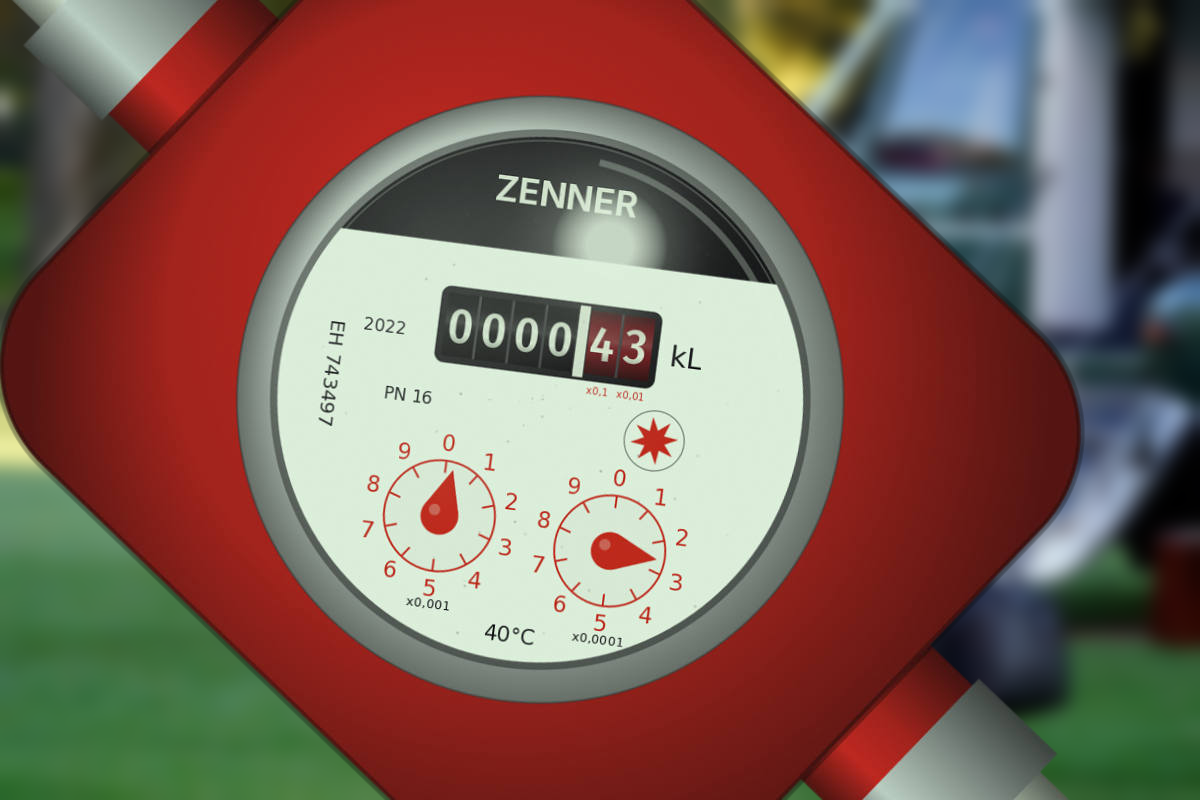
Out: **0.4302** kL
